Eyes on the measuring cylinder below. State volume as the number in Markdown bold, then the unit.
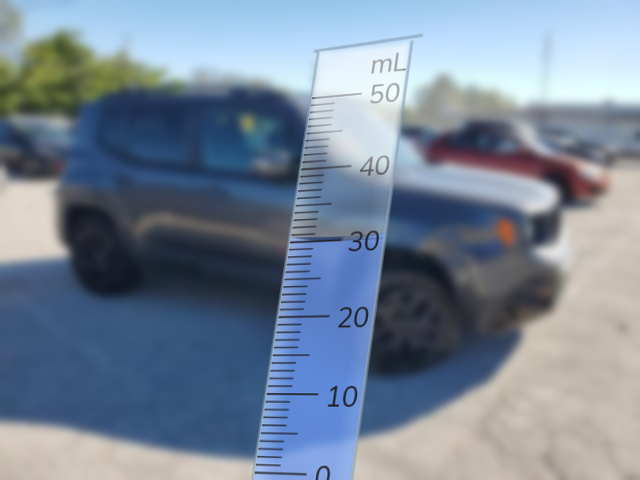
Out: **30** mL
